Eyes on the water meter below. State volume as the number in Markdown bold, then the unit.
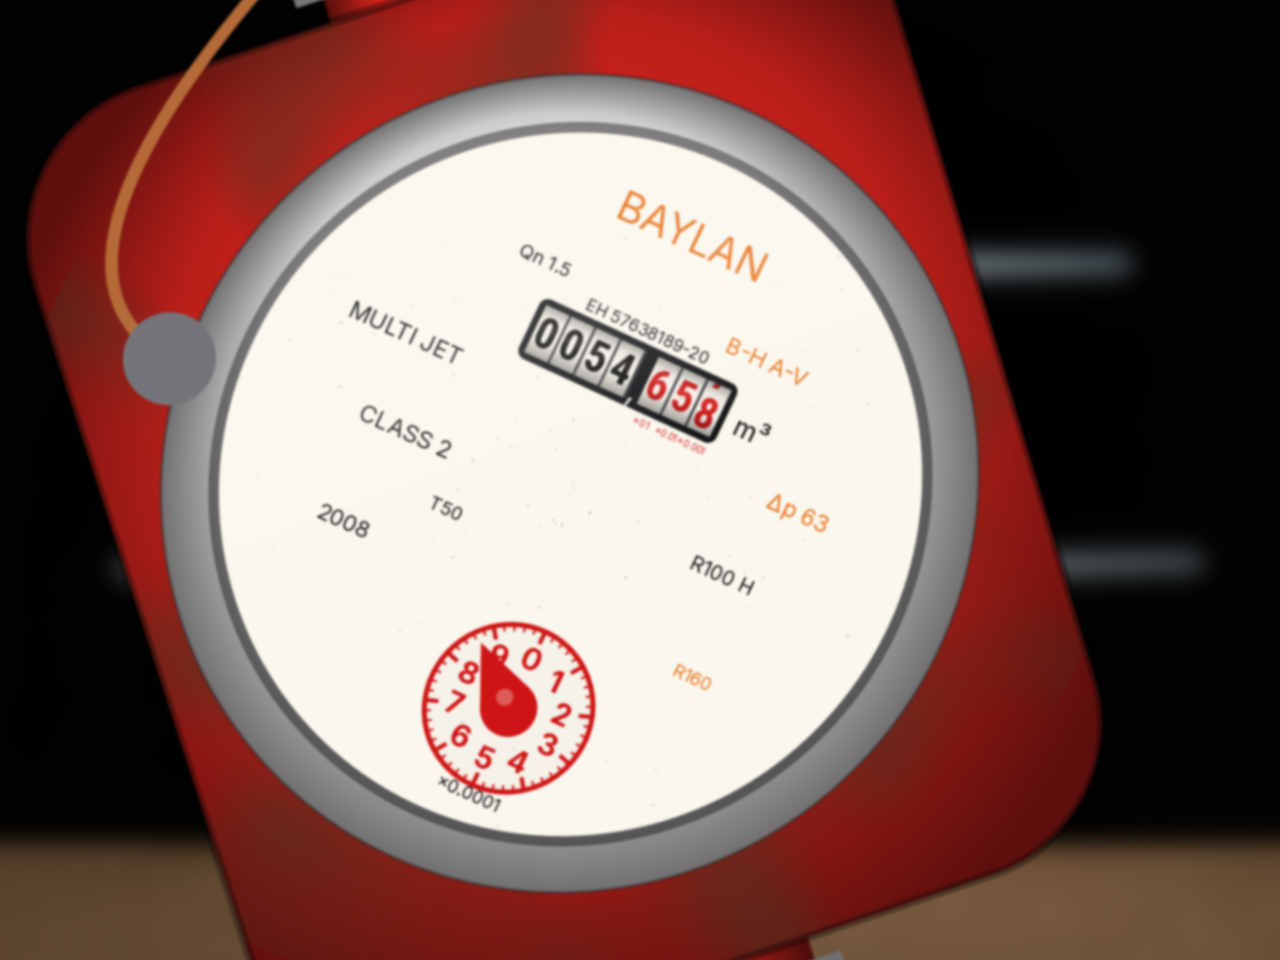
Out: **54.6578** m³
